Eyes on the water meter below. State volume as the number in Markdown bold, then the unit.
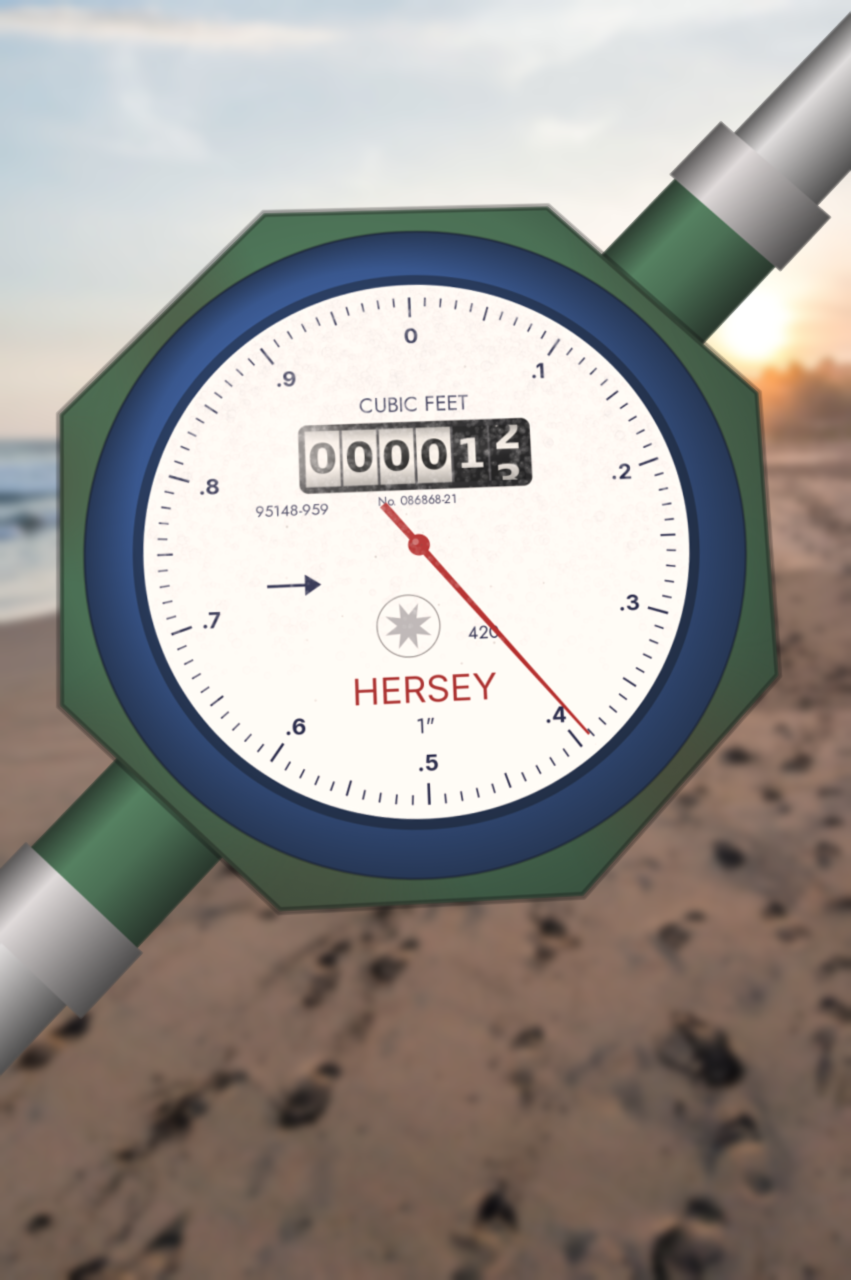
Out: **12.39** ft³
